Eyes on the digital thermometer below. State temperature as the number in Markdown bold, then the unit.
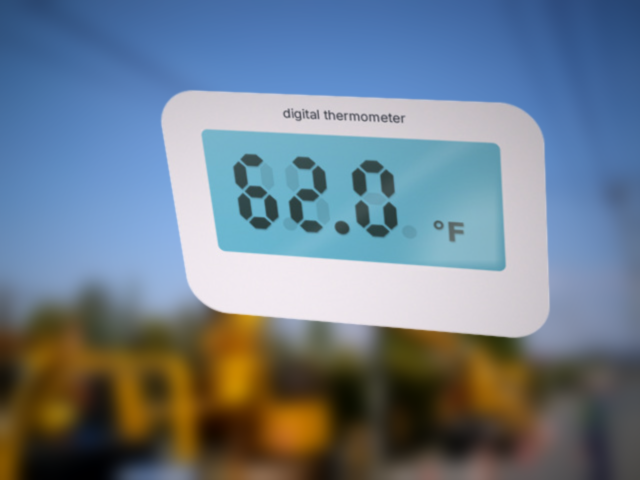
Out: **62.0** °F
